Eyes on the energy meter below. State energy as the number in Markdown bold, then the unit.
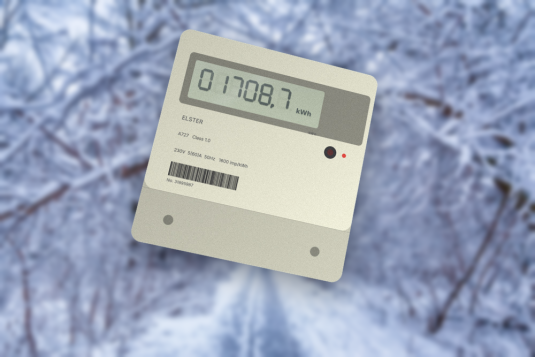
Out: **1708.7** kWh
